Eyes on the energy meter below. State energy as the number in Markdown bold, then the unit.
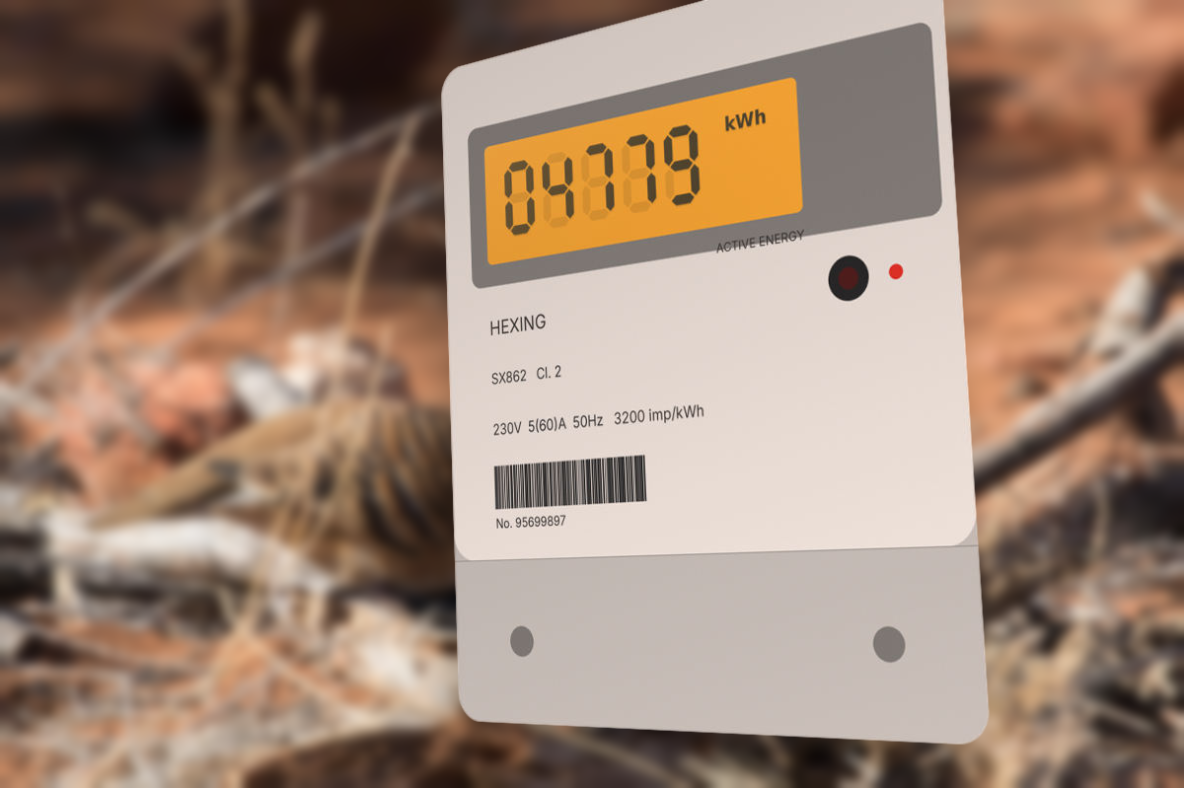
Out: **4779** kWh
